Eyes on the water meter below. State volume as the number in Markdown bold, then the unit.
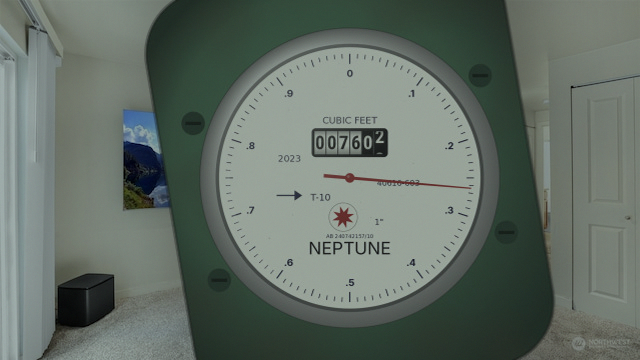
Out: **7602.26** ft³
